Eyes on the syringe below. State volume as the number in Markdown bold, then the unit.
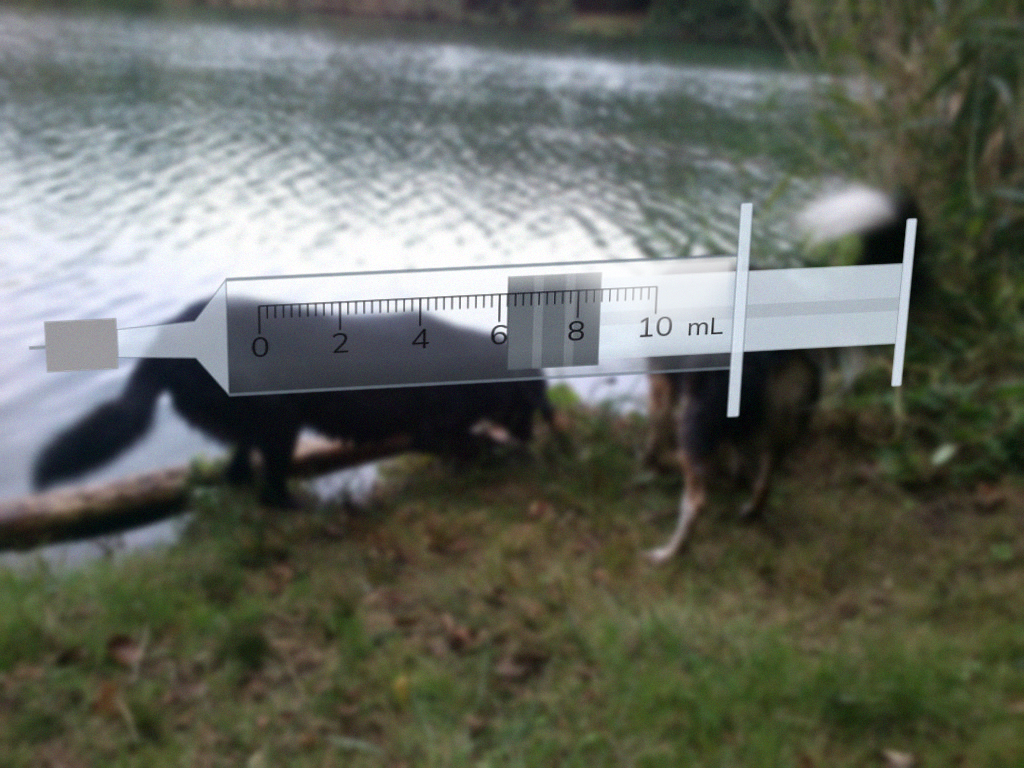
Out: **6.2** mL
